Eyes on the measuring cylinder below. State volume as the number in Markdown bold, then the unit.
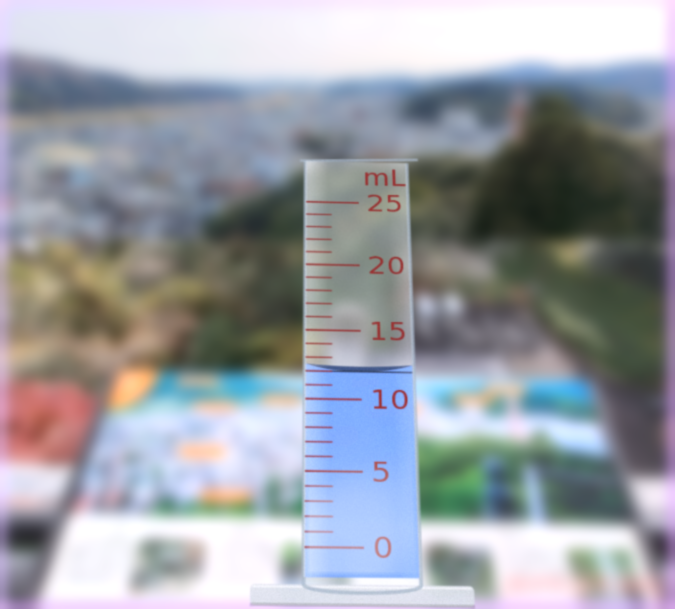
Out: **12** mL
